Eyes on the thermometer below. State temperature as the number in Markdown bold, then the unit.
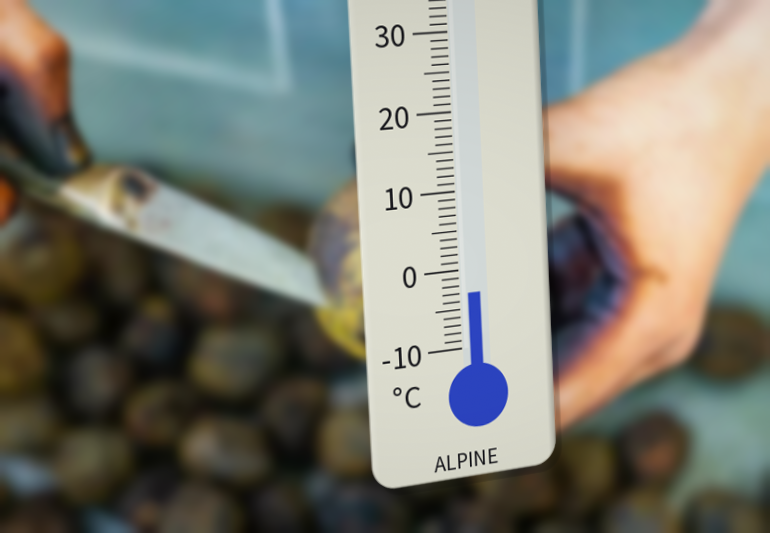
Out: **-3** °C
